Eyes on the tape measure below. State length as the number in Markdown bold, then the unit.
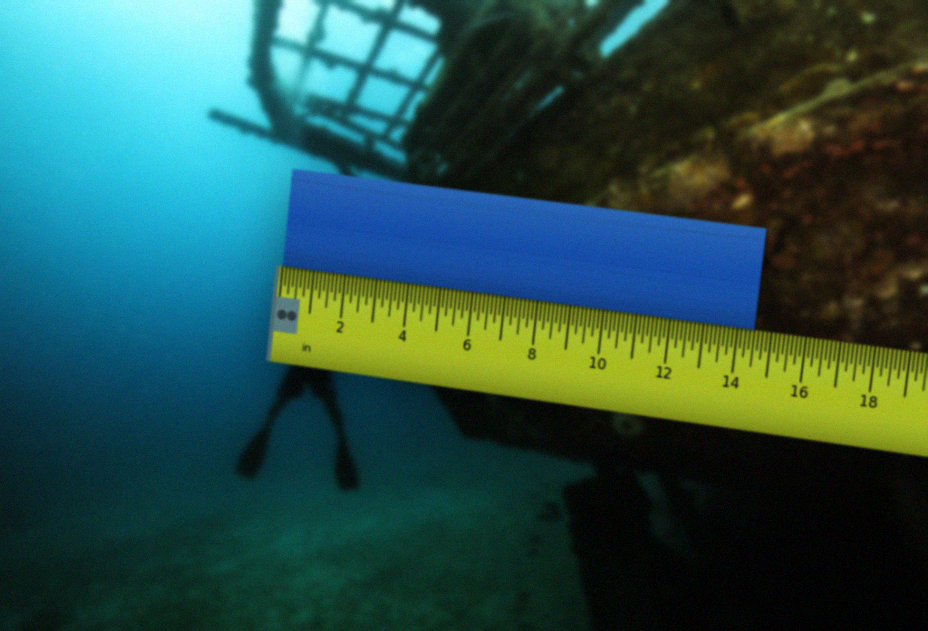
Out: **14.5** in
